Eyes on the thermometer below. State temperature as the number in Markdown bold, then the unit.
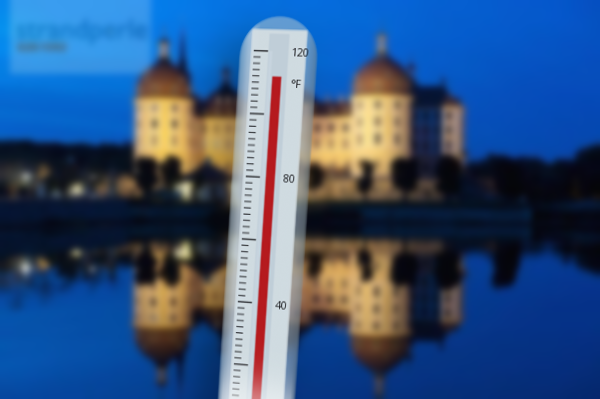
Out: **112** °F
